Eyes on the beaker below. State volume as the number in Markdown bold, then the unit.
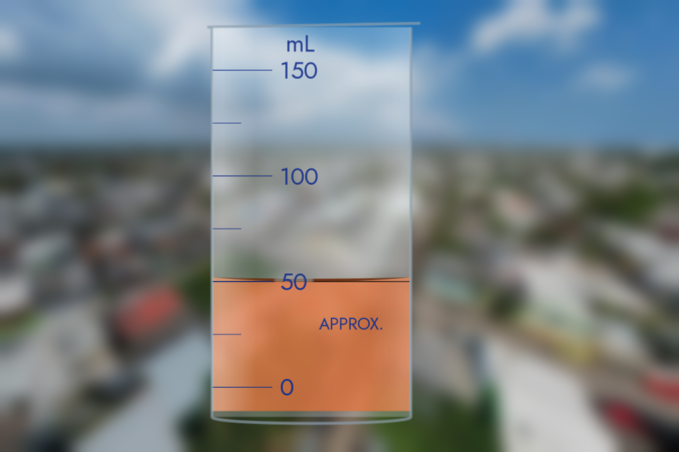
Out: **50** mL
